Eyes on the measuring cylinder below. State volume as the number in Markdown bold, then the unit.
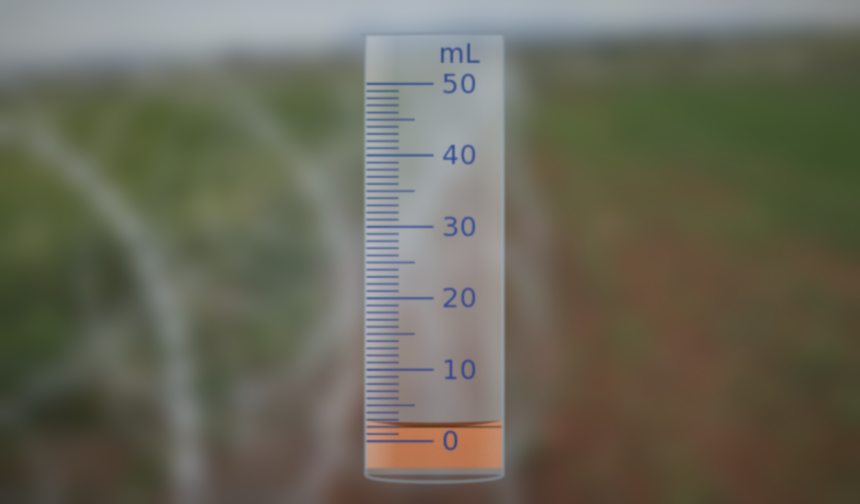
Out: **2** mL
